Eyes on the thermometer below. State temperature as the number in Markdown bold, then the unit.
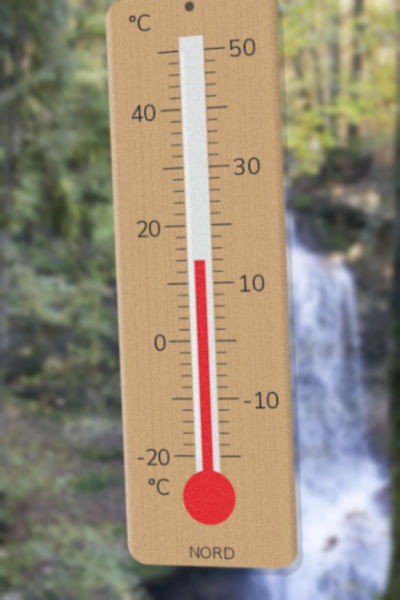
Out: **14** °C
